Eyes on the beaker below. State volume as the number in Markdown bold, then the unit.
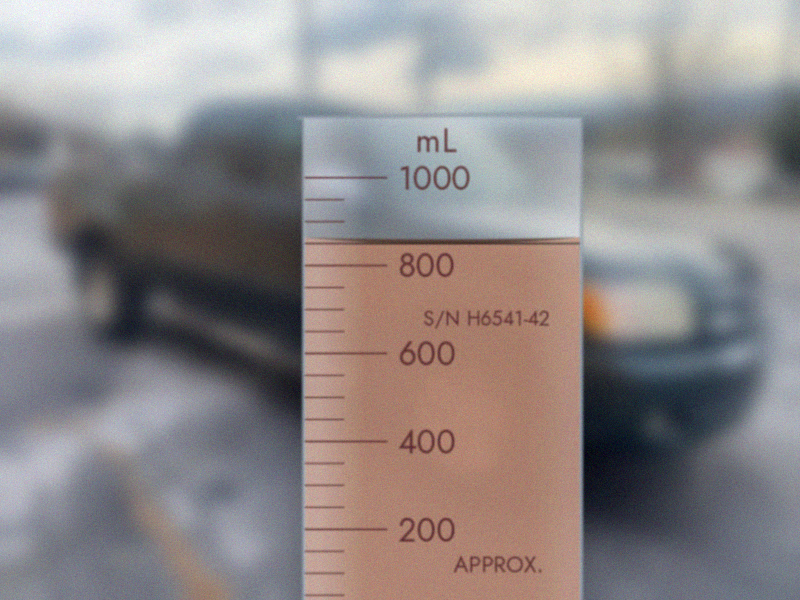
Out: **850** mL
